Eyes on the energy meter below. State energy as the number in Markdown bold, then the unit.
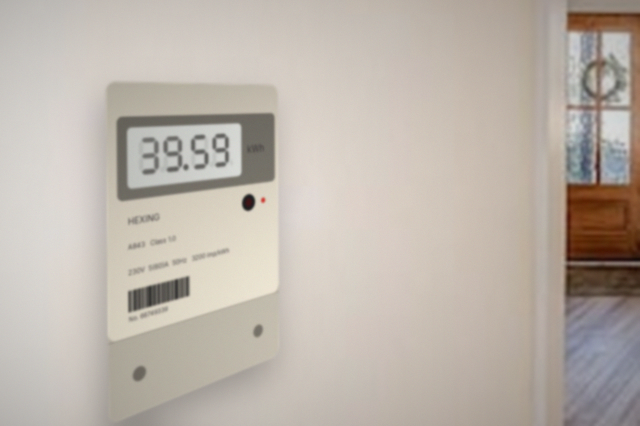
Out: **39.59** kWh
